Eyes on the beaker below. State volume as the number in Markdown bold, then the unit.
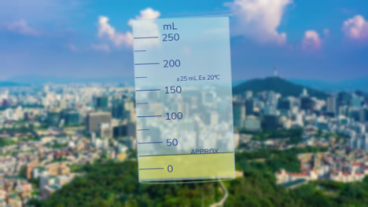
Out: **25** mL
